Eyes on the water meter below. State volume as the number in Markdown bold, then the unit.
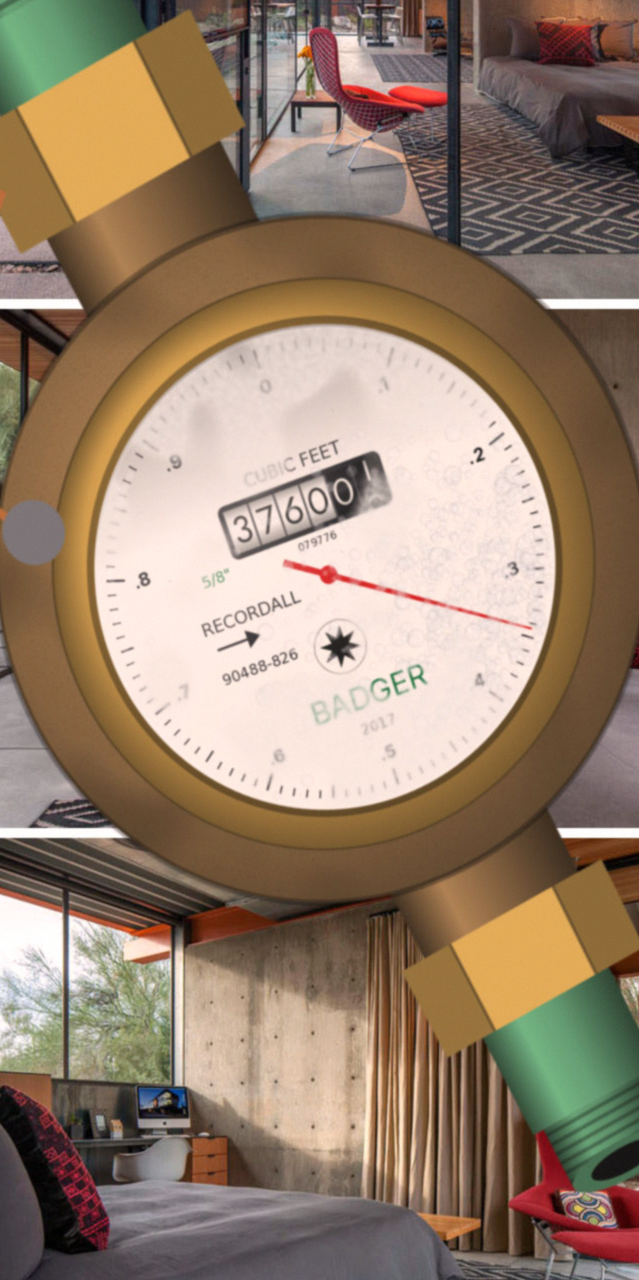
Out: **376001.34** ft³
